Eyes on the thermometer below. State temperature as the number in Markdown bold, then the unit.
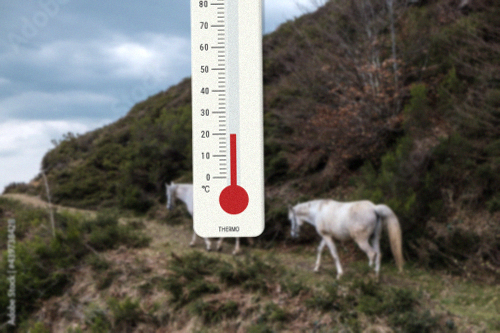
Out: **20** °C
